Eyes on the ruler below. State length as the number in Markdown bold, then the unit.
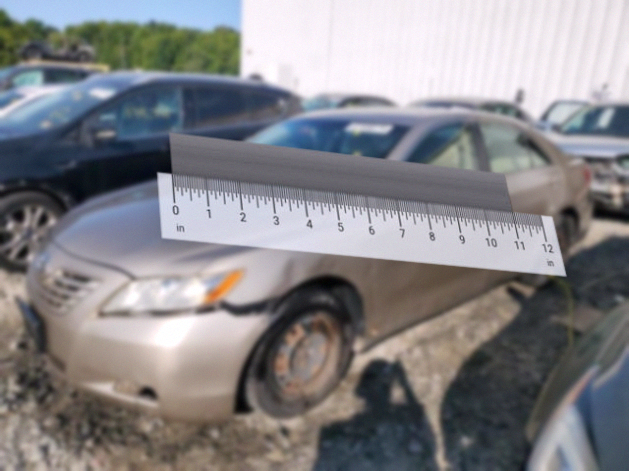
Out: **11** in
